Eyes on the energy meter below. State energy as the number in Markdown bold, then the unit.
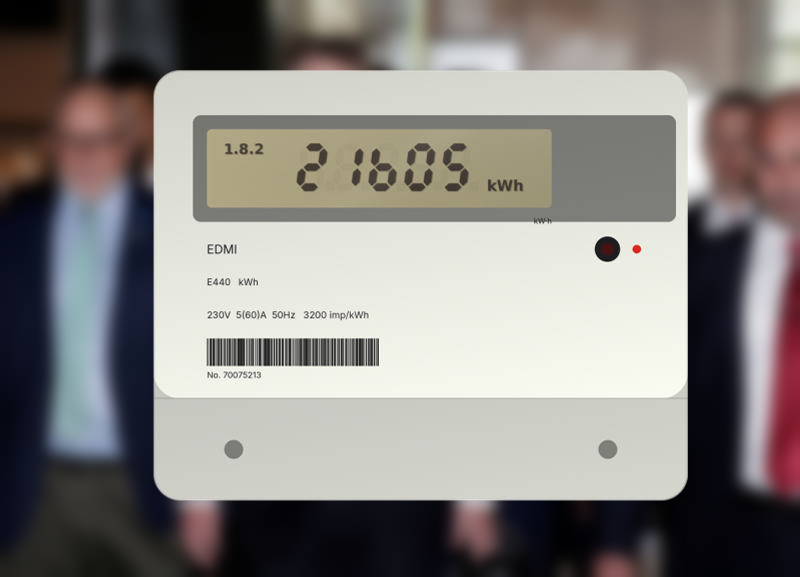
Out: **21605** kWh
